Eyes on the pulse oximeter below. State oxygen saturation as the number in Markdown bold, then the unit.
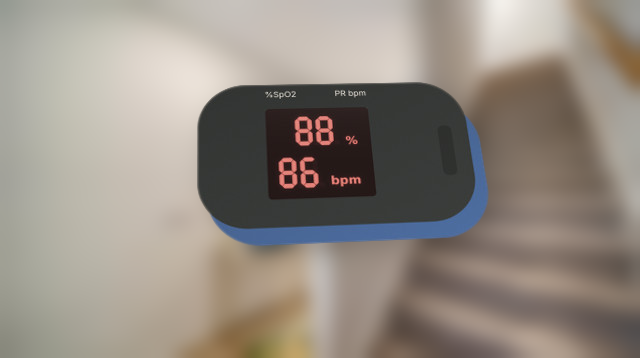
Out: **88** %
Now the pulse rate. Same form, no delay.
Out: **86** bpm
